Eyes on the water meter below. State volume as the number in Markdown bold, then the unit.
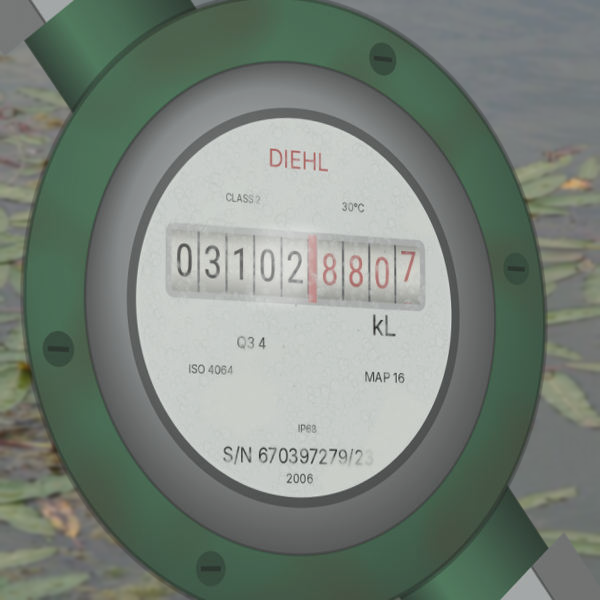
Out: **3102.8807** kL
